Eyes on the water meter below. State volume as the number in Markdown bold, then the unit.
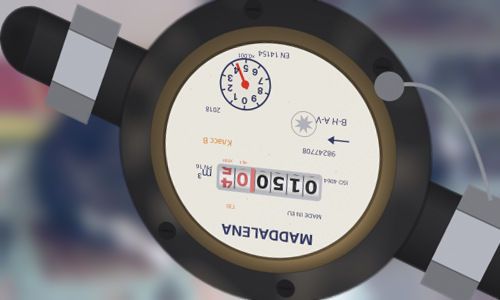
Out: **150.044** m³
